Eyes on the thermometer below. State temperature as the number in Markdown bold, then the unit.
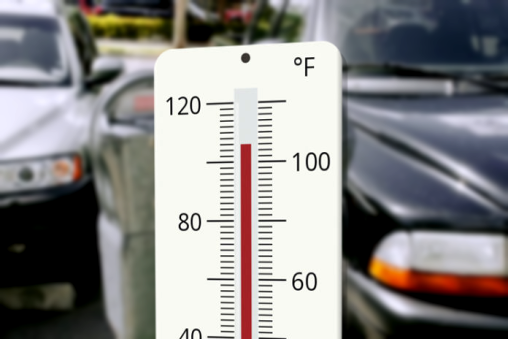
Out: **106** °F
